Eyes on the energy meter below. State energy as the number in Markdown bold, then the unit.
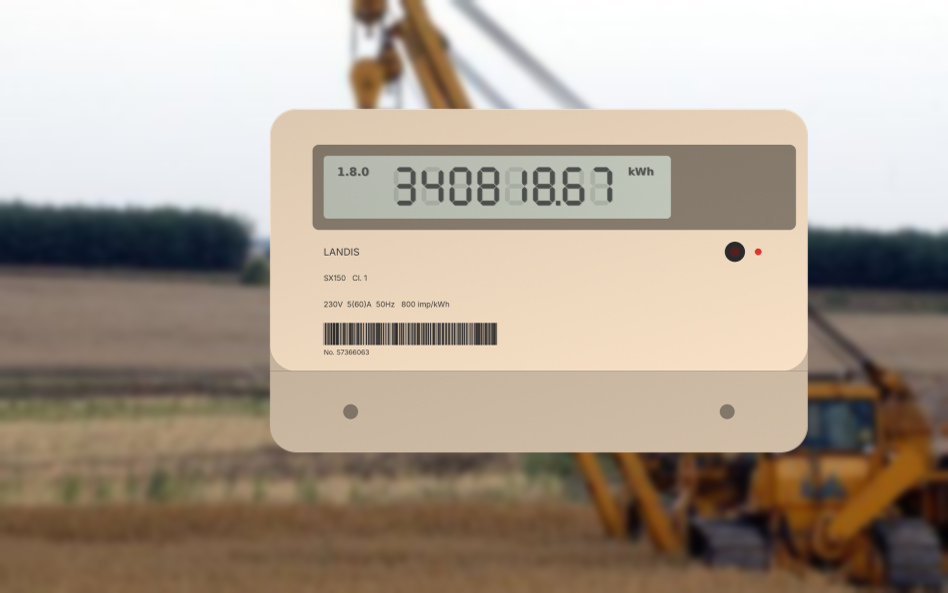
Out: **340818.67** kWh
